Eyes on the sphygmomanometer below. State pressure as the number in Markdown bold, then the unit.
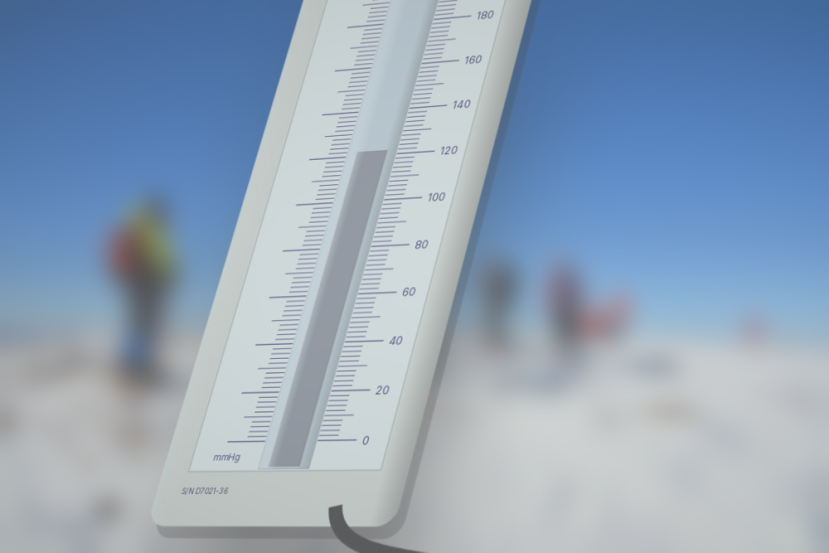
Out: **122** mmHg
